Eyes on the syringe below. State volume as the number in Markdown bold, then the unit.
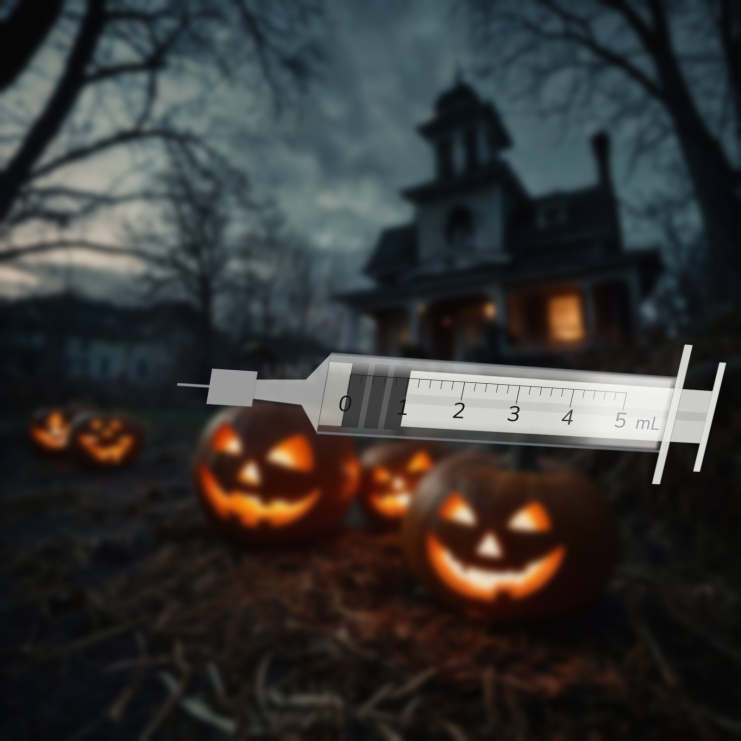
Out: **0** mL
